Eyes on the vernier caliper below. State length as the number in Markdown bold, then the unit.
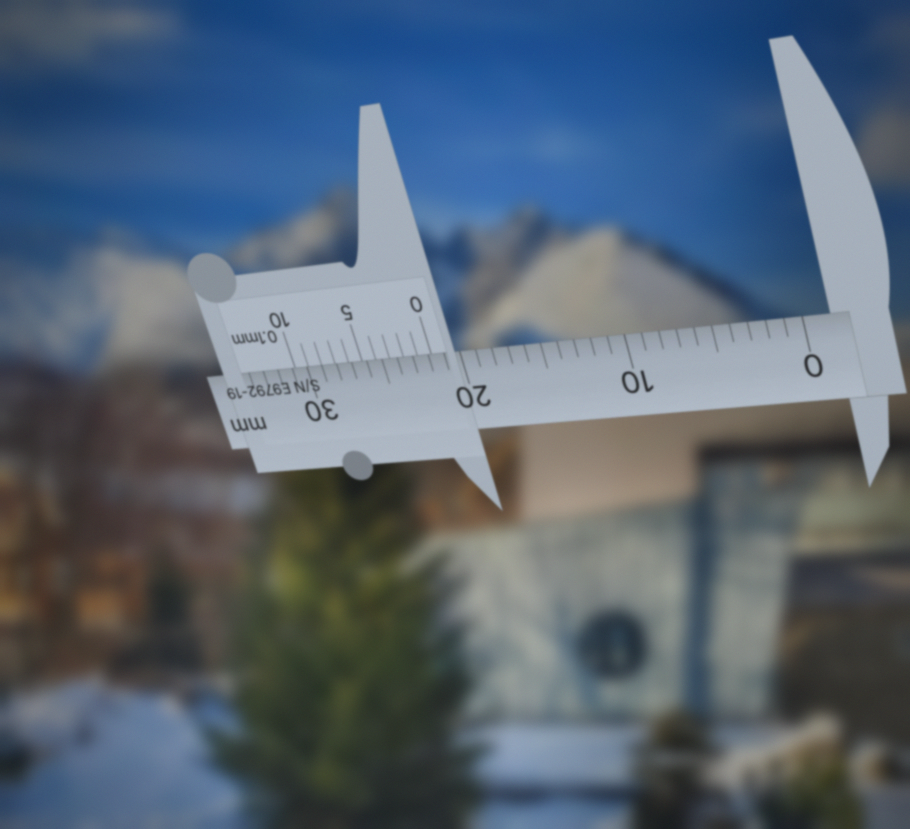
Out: **21.8** mm
